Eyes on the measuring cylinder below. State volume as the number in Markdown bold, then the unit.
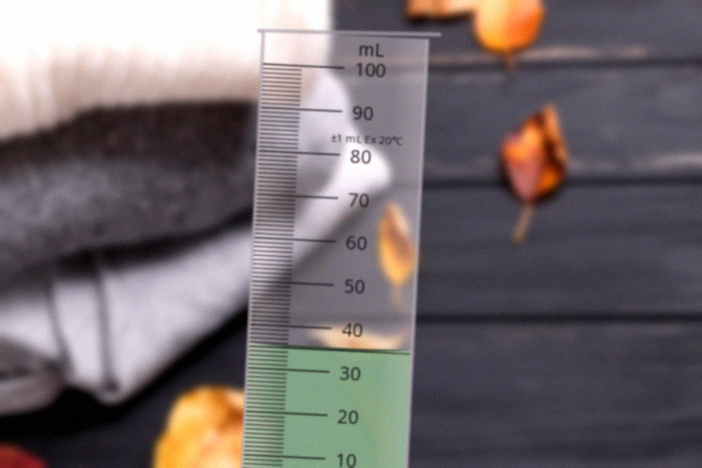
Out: **35** mL
